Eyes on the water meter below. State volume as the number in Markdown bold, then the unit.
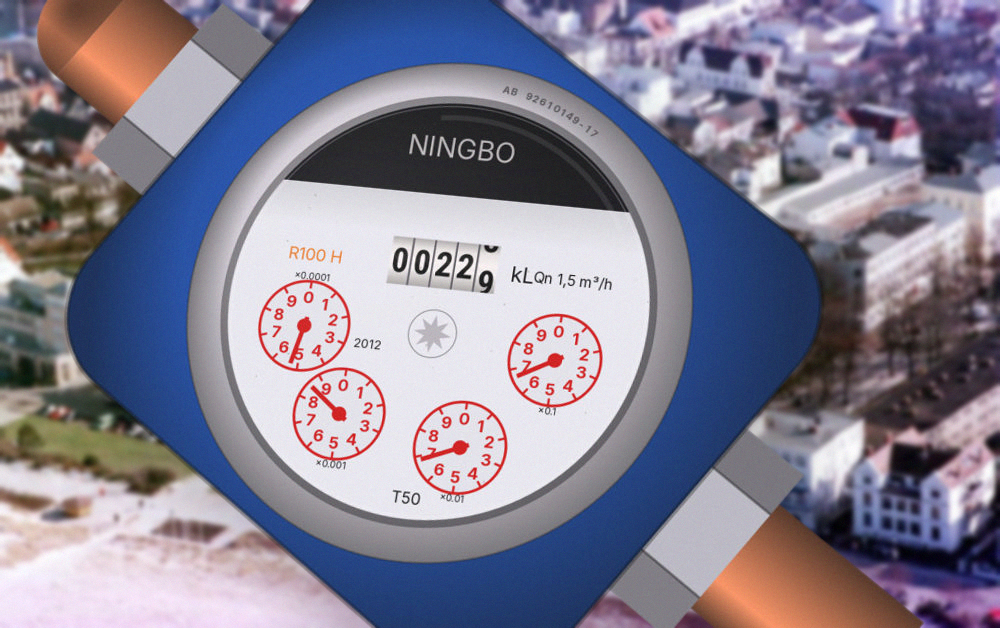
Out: **228.6685** kL
